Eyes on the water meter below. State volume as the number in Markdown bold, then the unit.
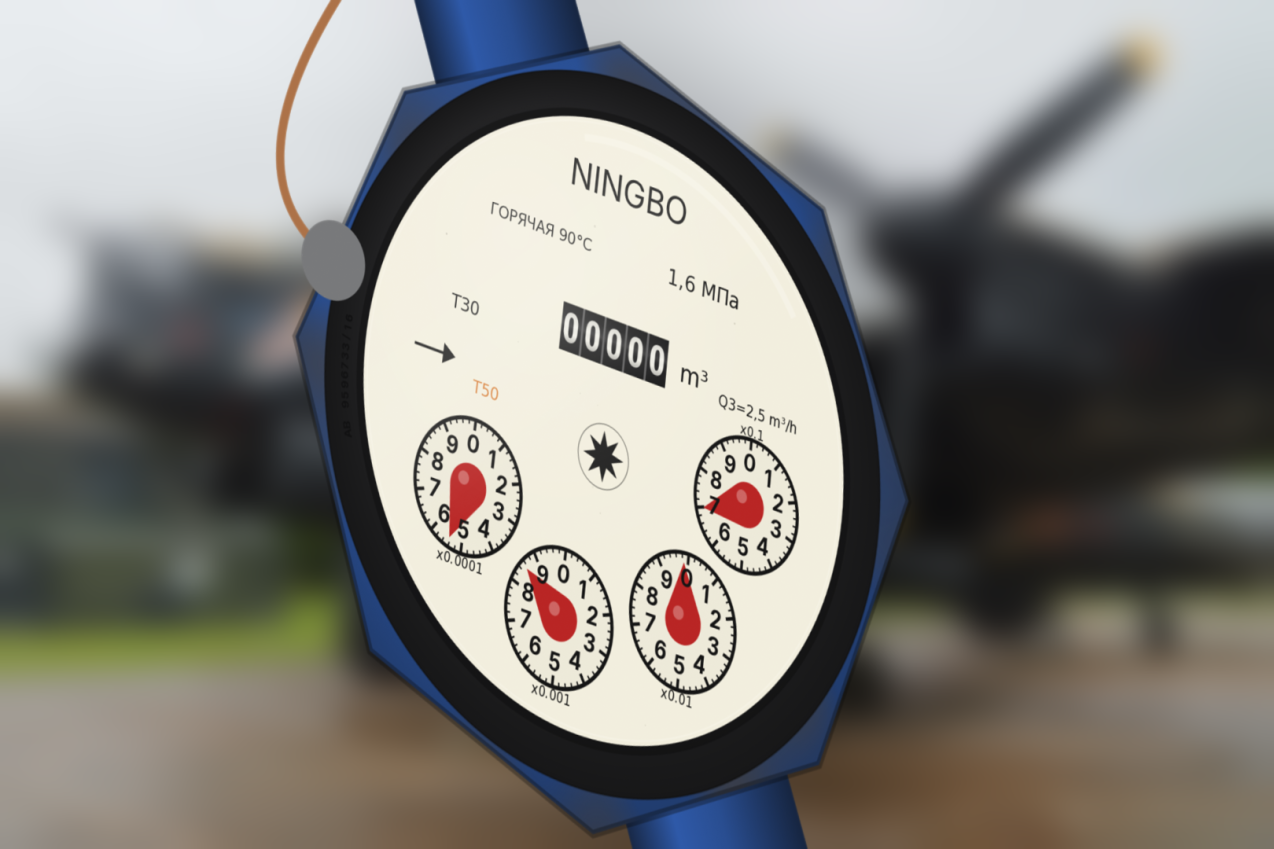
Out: **0.6985** m³
